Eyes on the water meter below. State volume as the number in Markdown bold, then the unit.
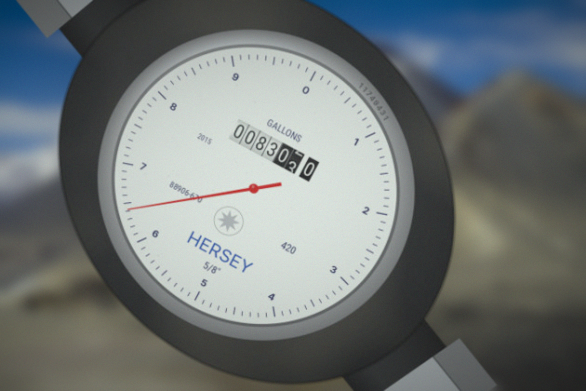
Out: **83026.4** gal
